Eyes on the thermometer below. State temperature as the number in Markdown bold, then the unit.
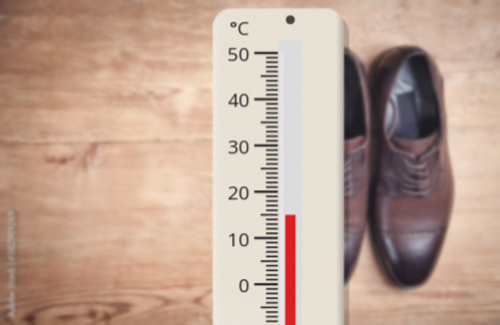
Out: **15** °C
